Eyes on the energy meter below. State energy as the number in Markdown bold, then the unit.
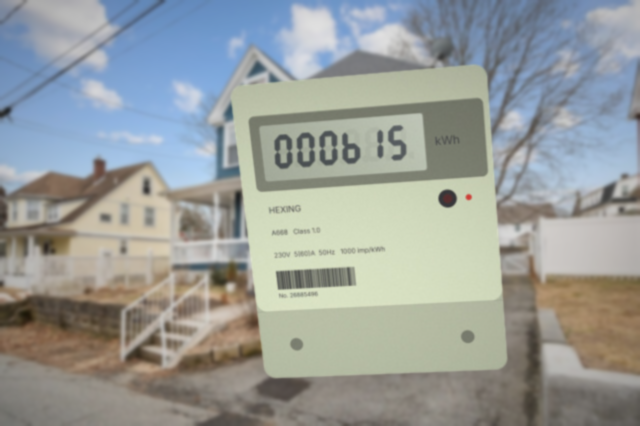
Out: **615** kWh
